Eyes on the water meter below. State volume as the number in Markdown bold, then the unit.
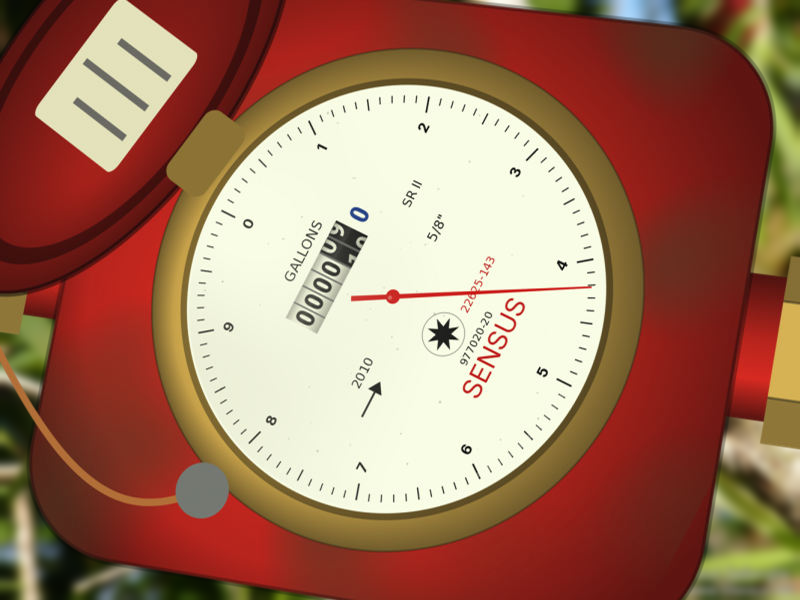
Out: **94.2** gal
